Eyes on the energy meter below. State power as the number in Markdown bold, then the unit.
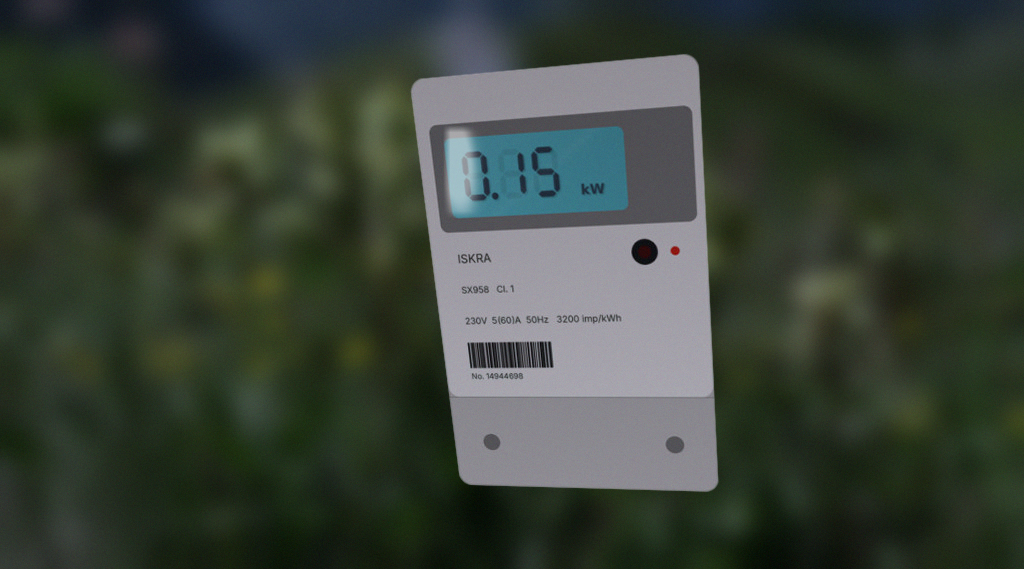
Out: **0.15** kW
